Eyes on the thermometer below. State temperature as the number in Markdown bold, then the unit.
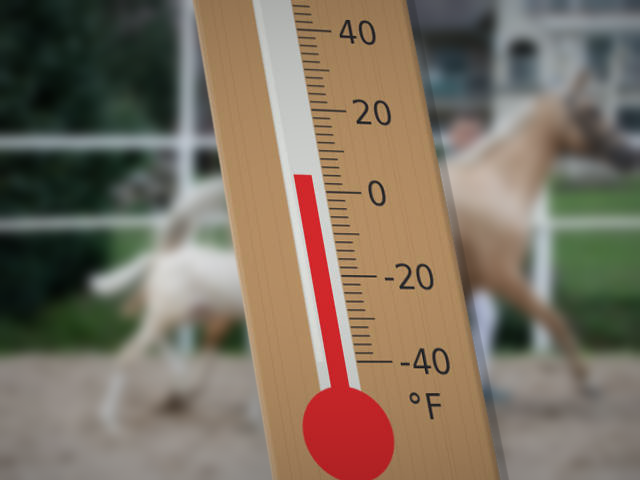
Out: **4** °F
